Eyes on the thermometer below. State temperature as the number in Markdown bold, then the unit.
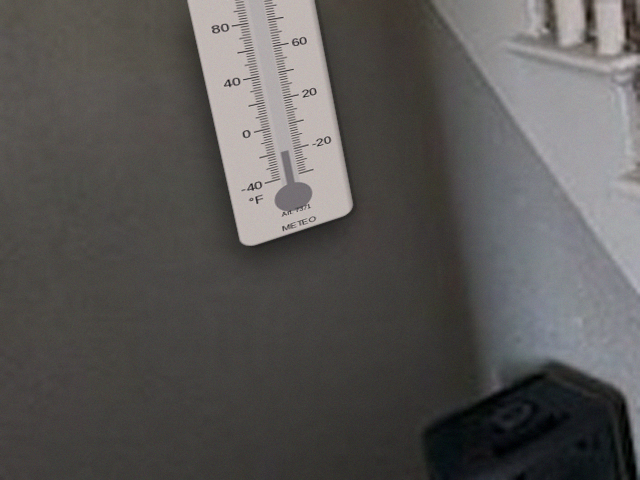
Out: **-20** °F
